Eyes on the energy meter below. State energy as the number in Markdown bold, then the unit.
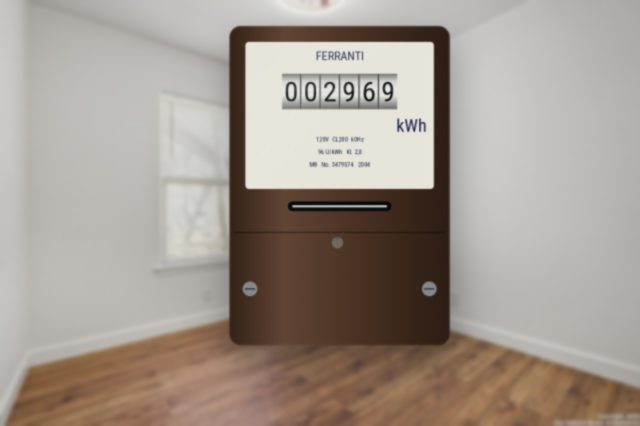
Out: **2969** kWh
